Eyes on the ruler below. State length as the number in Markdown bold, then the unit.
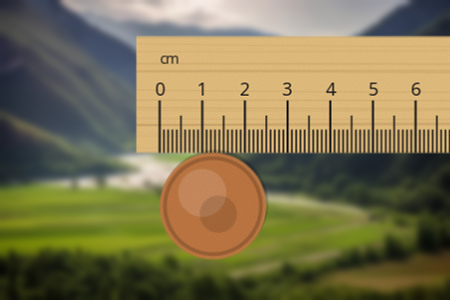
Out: **2.5** cm
